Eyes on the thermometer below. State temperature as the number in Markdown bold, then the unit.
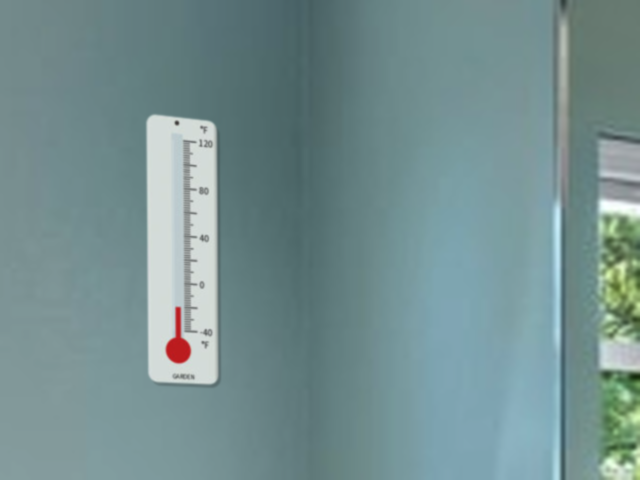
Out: **-20** °F
